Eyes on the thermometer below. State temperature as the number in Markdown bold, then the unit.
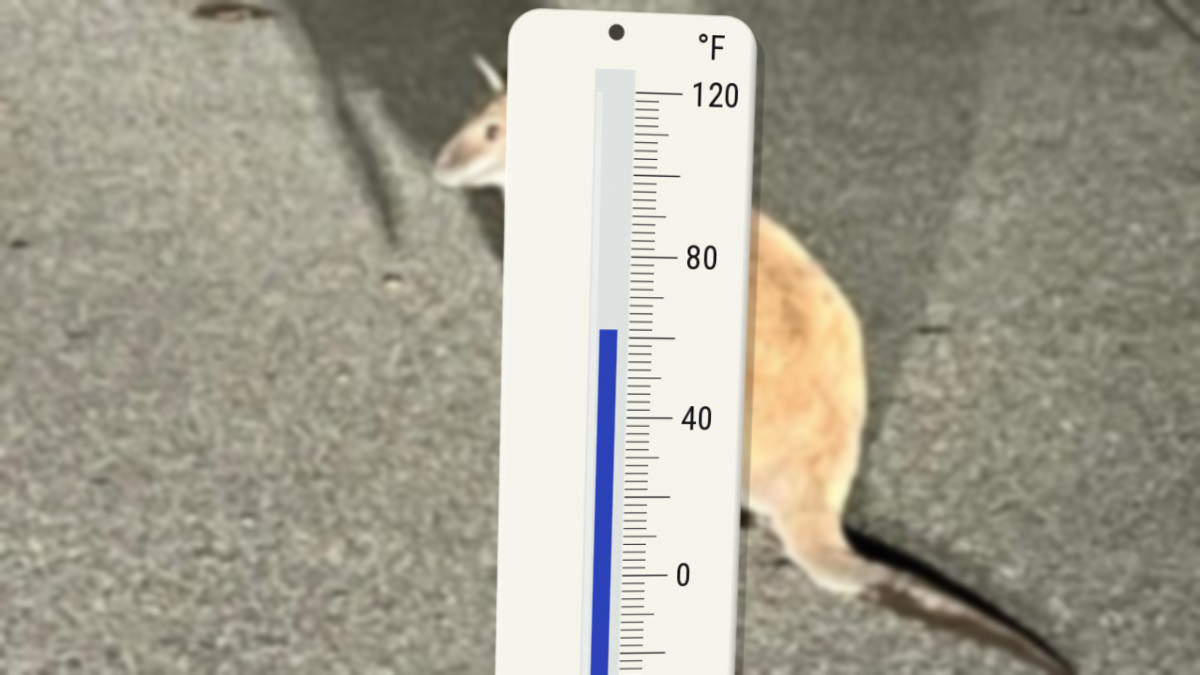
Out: **62** °F
